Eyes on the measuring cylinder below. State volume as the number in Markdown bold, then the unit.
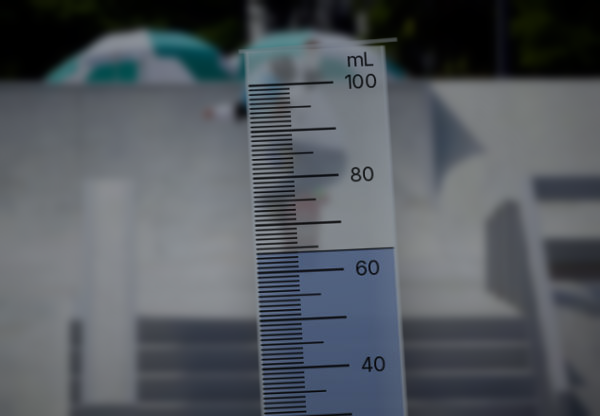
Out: **64** mL
